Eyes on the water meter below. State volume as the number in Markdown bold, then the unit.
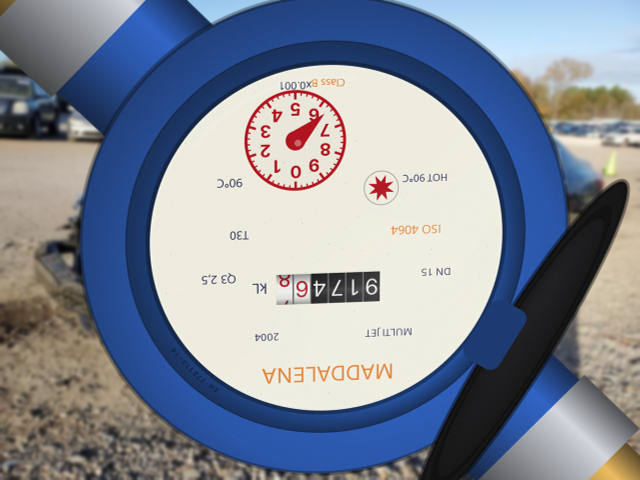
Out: **9174.676** kL
